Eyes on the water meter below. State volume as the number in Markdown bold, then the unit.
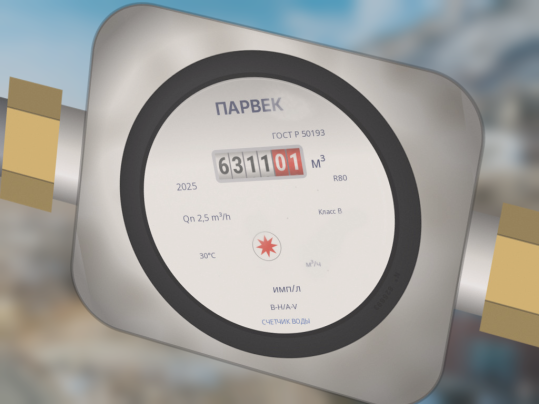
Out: **6311.01** m³
